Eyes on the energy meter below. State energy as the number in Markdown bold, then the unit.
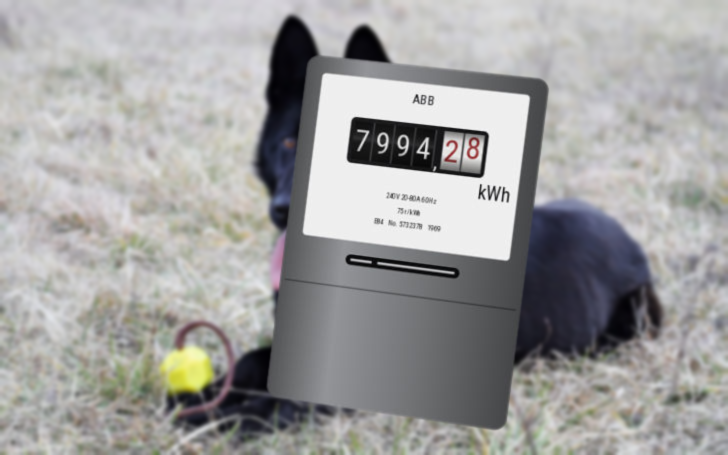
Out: **7994.28** kWh
